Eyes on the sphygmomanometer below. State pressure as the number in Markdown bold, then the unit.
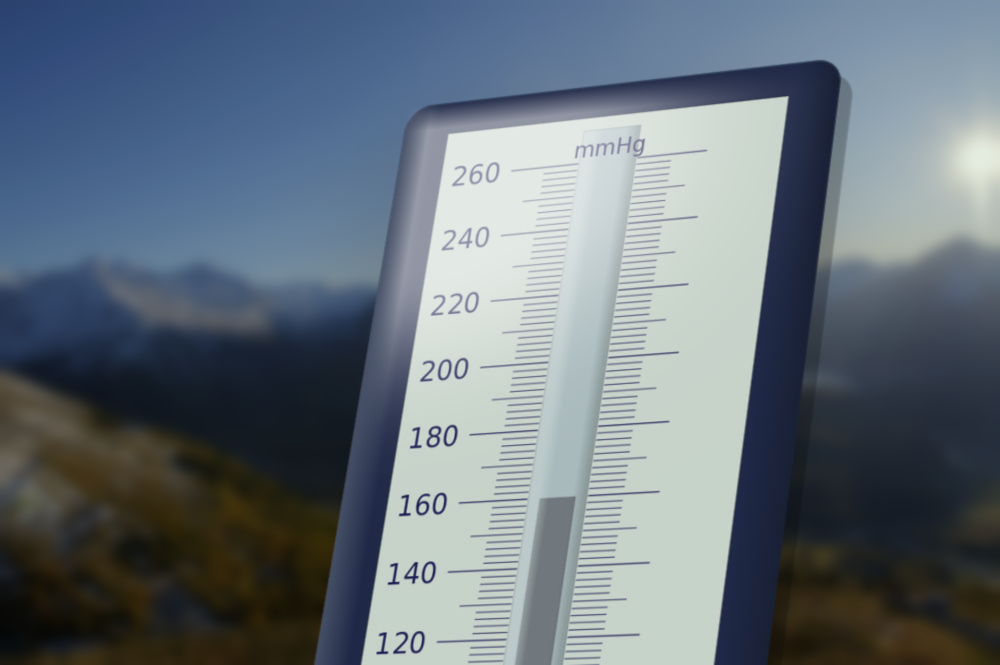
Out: **160** mmHg
